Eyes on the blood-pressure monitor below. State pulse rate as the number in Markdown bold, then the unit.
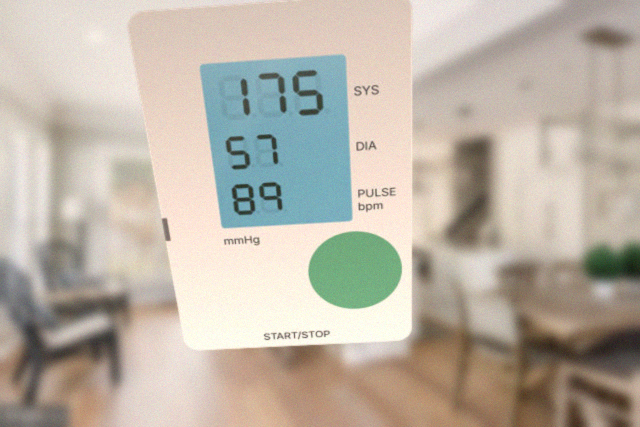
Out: **89** bpm
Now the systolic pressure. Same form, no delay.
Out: **175** mmHg
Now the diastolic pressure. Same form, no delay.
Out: **57** mmHg
